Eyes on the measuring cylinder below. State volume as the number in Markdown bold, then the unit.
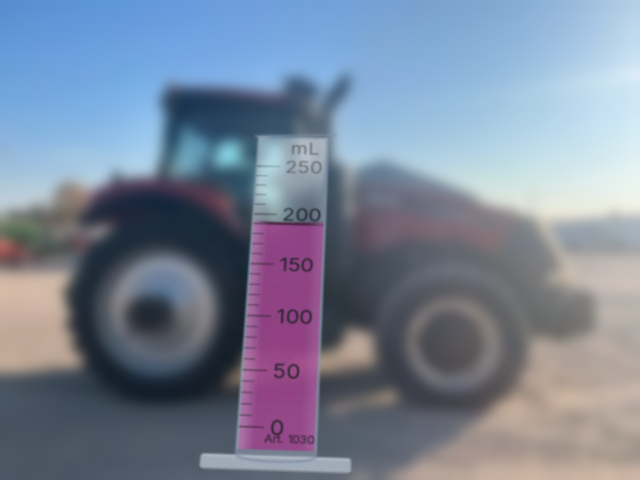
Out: **190** mL
